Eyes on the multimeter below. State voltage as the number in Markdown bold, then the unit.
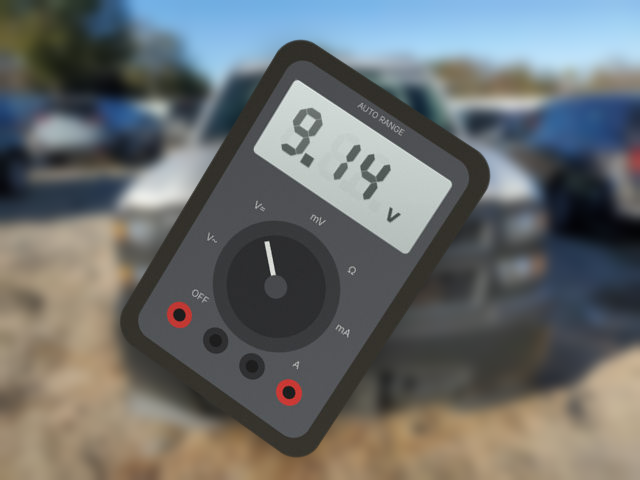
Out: **9.14** V
